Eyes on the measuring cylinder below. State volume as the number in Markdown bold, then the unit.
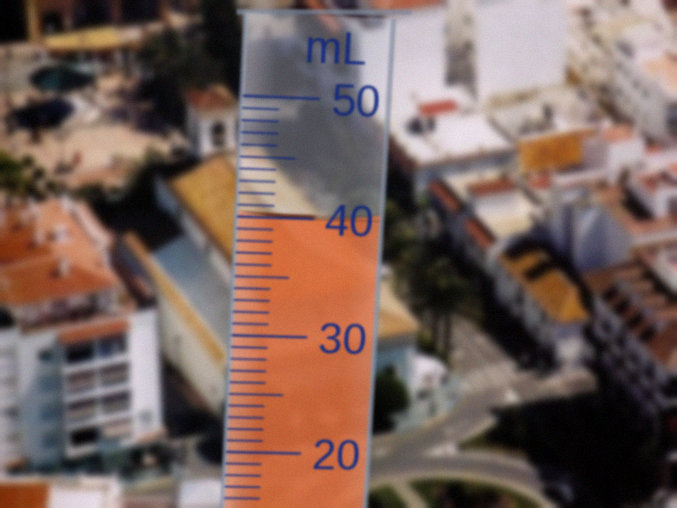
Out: **40** mL
